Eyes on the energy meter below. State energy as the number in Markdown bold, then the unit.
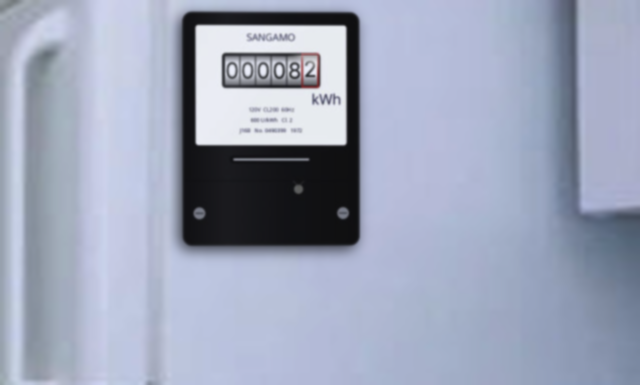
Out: **8.2** kWh
